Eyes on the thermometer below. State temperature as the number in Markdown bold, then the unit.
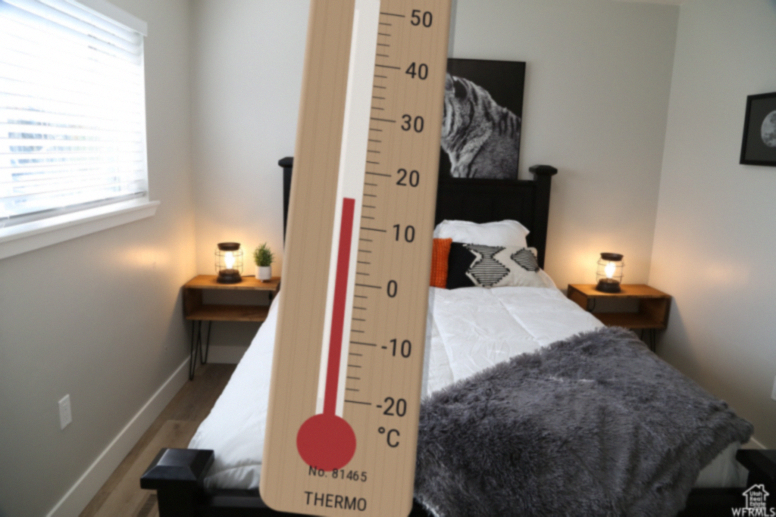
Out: **15** °C
